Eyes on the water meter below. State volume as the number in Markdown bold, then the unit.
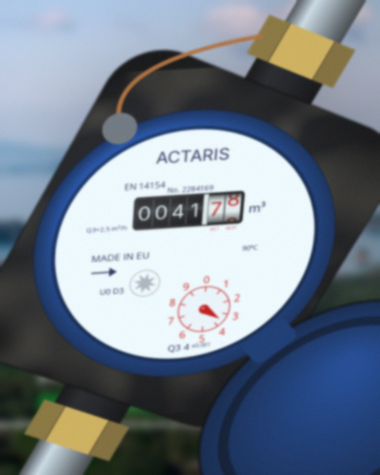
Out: **41.783** m³
